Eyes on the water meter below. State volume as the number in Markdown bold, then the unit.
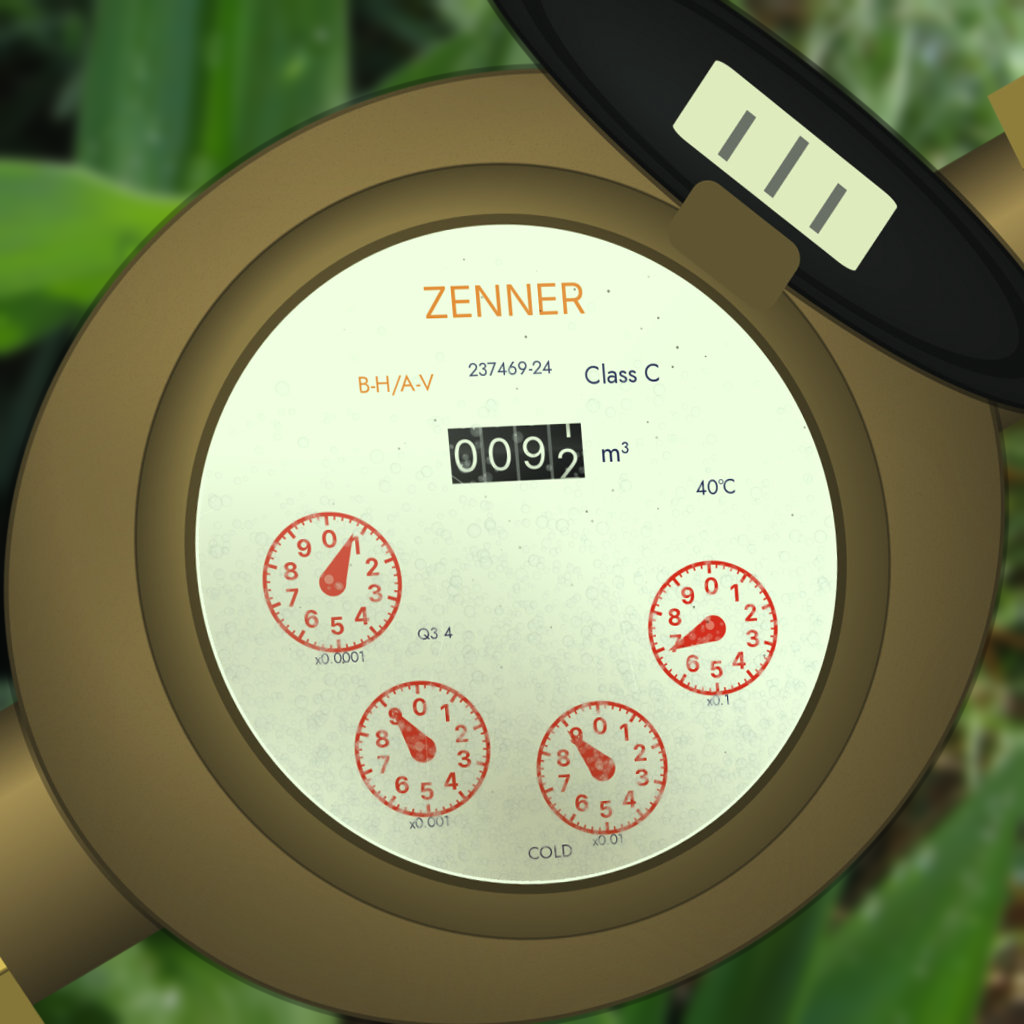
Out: **91.6890** m³
